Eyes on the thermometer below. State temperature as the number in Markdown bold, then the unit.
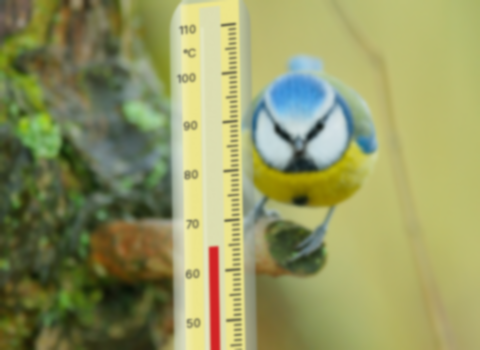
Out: **65** °C
